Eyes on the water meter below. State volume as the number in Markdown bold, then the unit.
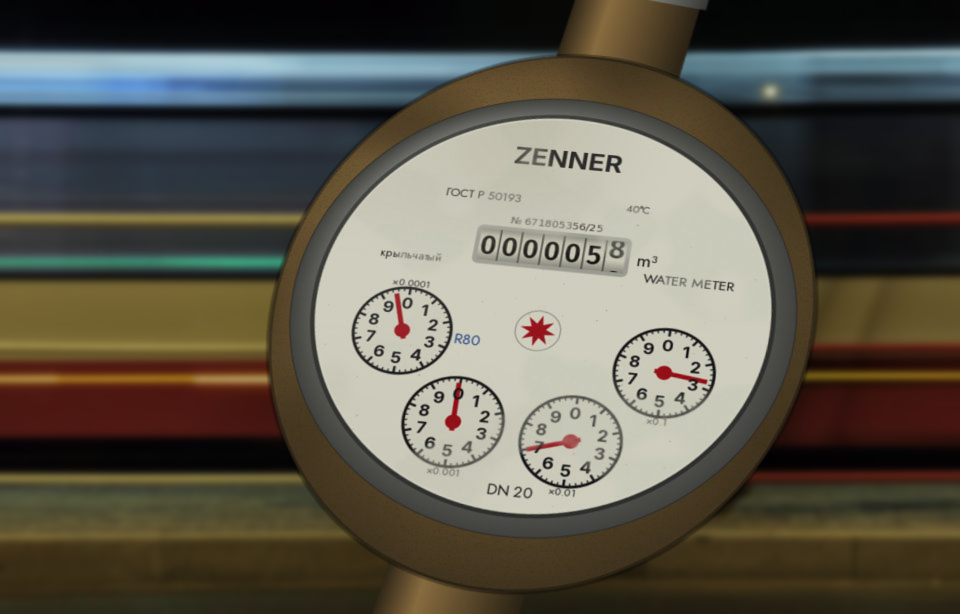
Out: **58.2699** m³
